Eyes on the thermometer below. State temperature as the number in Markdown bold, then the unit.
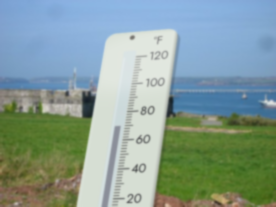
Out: **70** °F
